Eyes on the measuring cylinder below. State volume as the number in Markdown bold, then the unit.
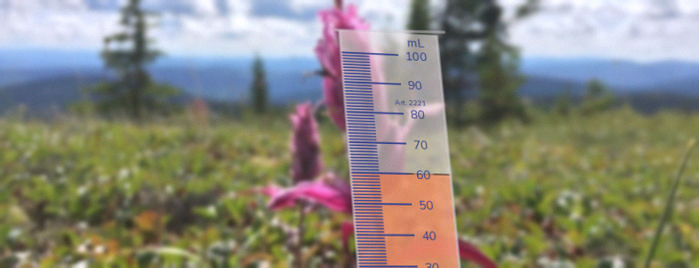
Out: **60** mL
